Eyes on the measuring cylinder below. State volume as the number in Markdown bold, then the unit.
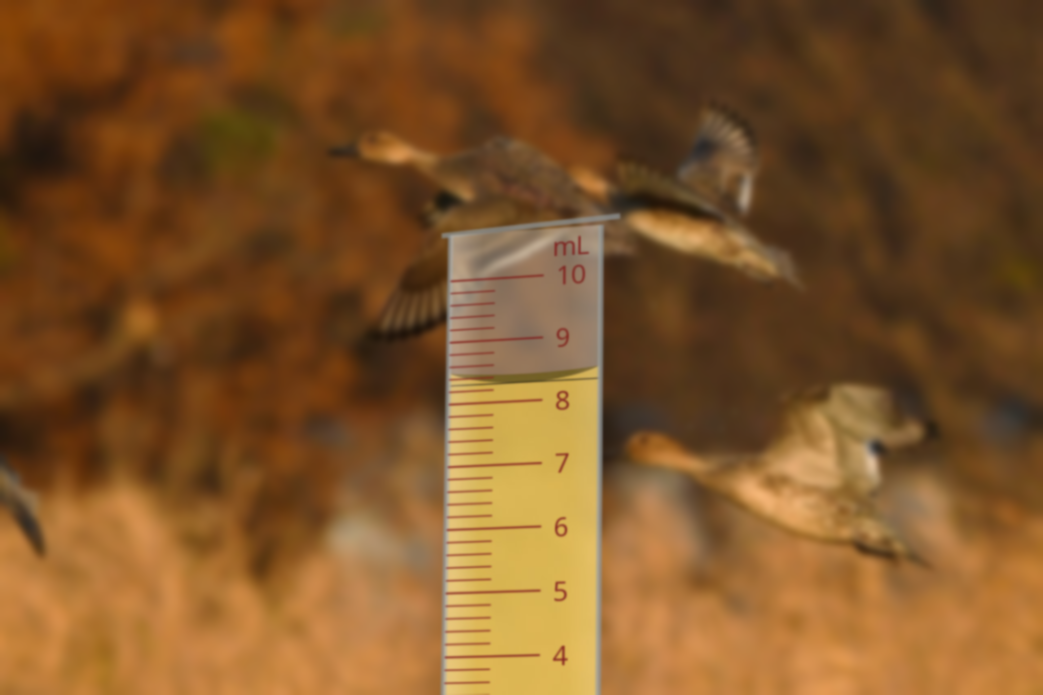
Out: **8.3** mL
